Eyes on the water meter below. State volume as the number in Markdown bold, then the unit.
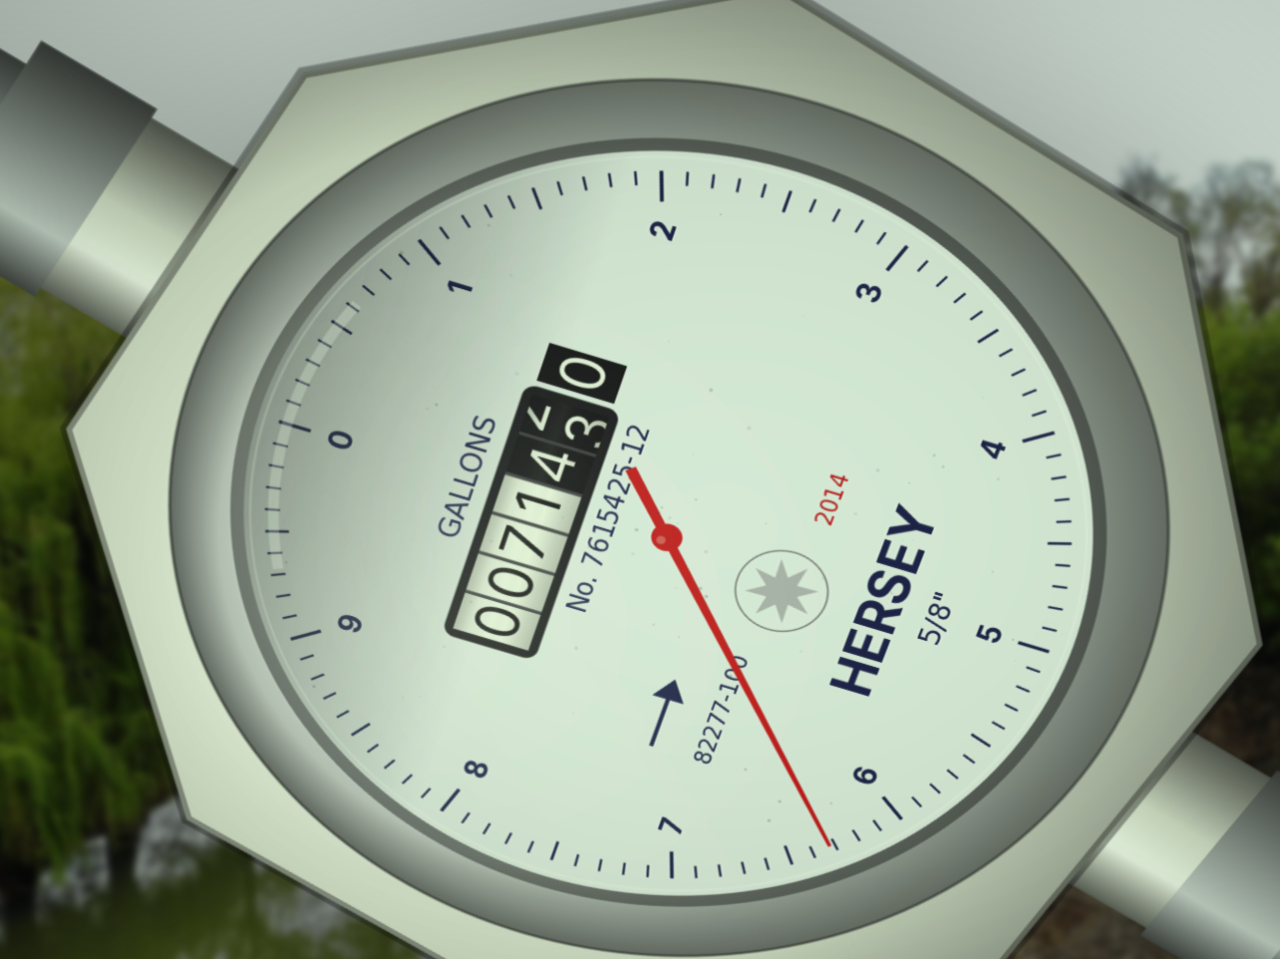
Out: **71426.3** gal
